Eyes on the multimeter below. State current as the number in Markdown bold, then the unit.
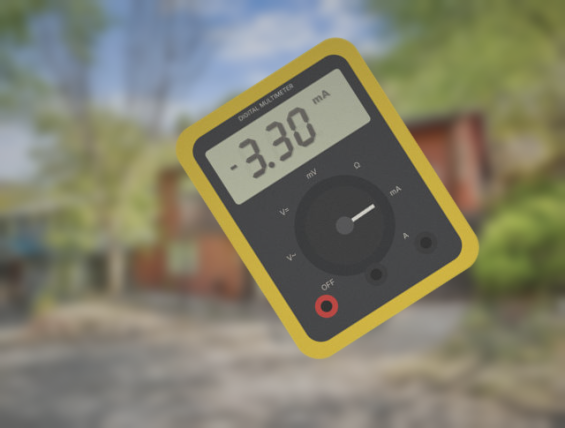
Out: **-3.30** mA
